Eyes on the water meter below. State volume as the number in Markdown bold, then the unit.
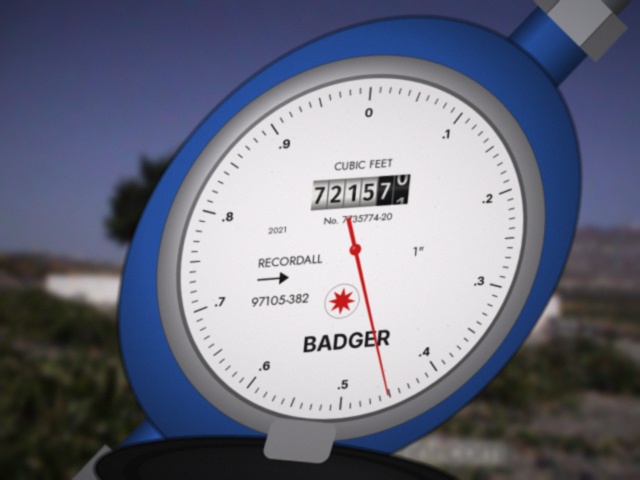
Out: **721570.45** ft³
